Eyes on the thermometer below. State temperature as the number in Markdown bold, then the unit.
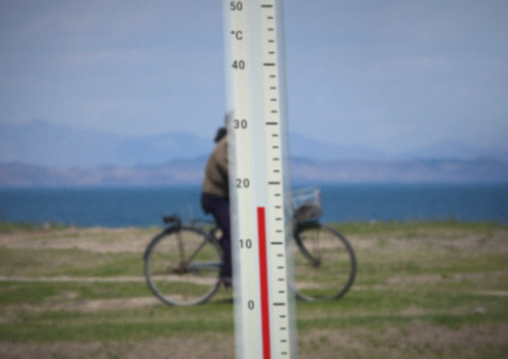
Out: **16** °C
